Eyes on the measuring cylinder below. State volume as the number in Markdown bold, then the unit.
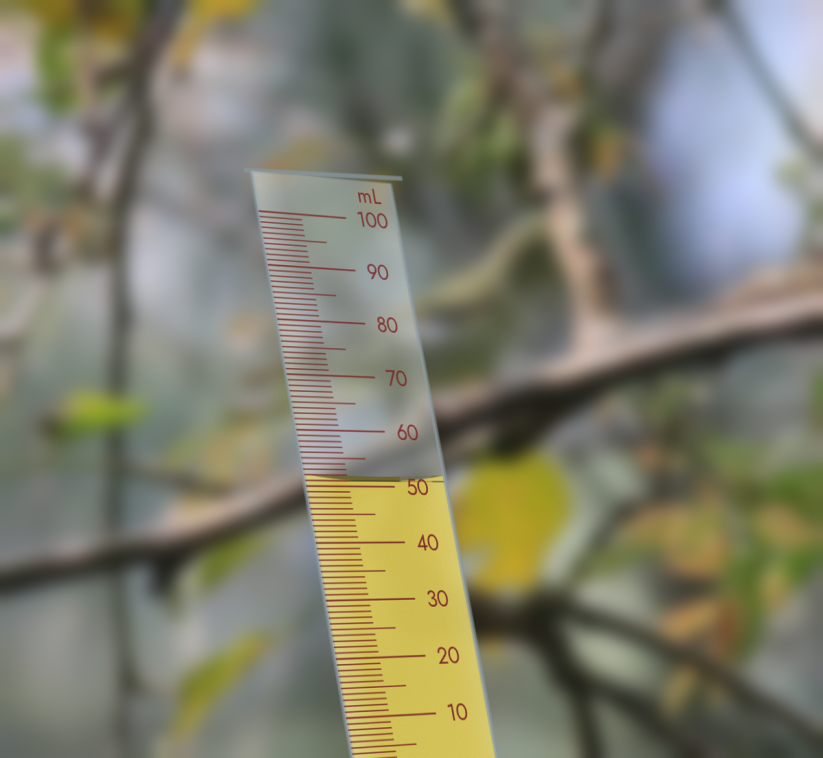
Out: **51** mL
